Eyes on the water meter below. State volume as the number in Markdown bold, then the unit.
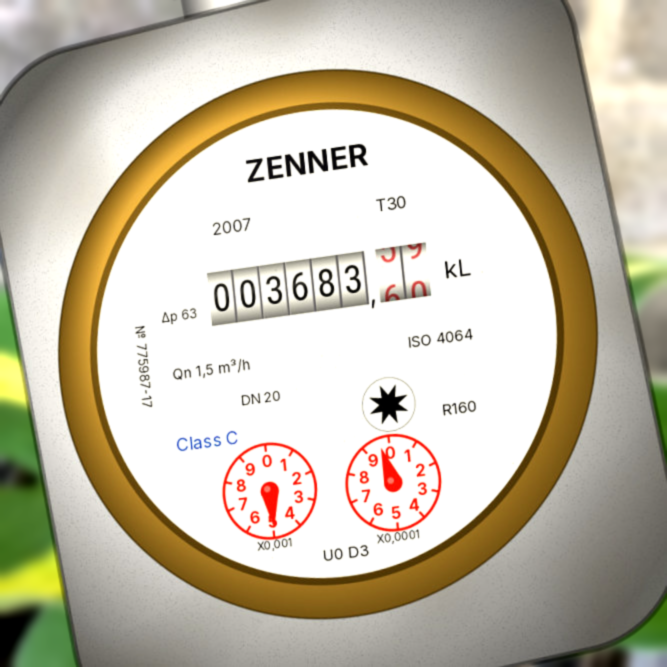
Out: **3683.5949** kL
